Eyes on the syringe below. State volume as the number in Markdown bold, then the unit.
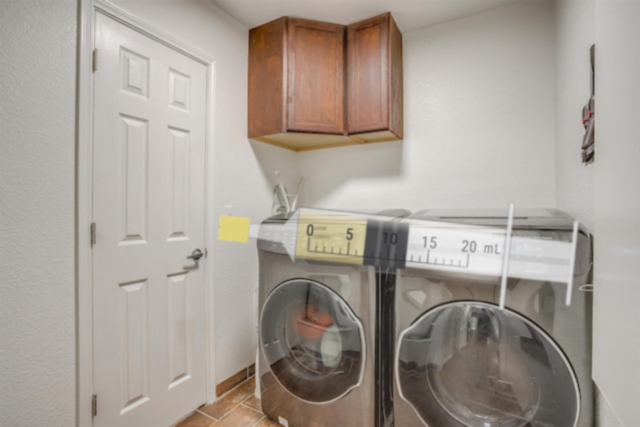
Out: **7** mL
